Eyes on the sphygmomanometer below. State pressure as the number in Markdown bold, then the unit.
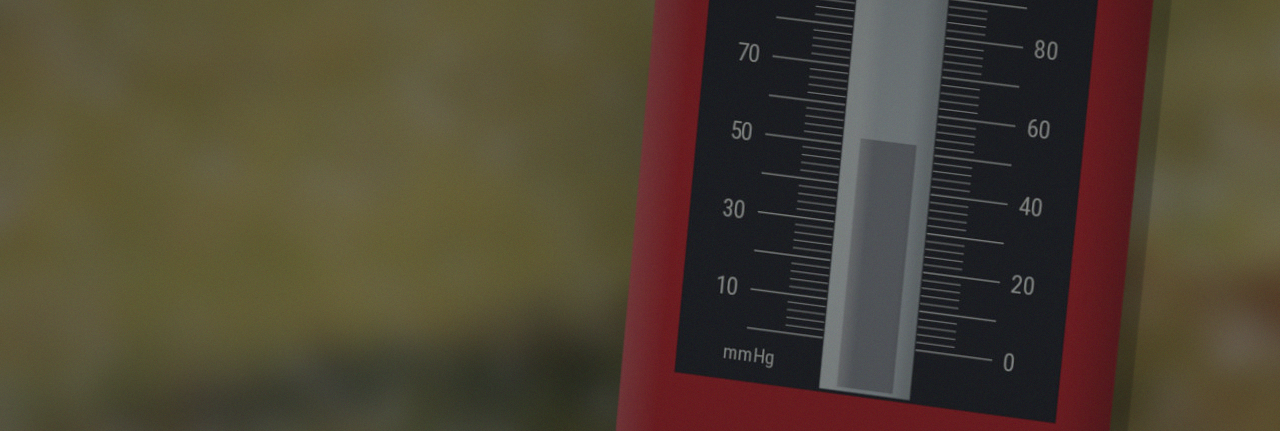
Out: **52** mmHg
